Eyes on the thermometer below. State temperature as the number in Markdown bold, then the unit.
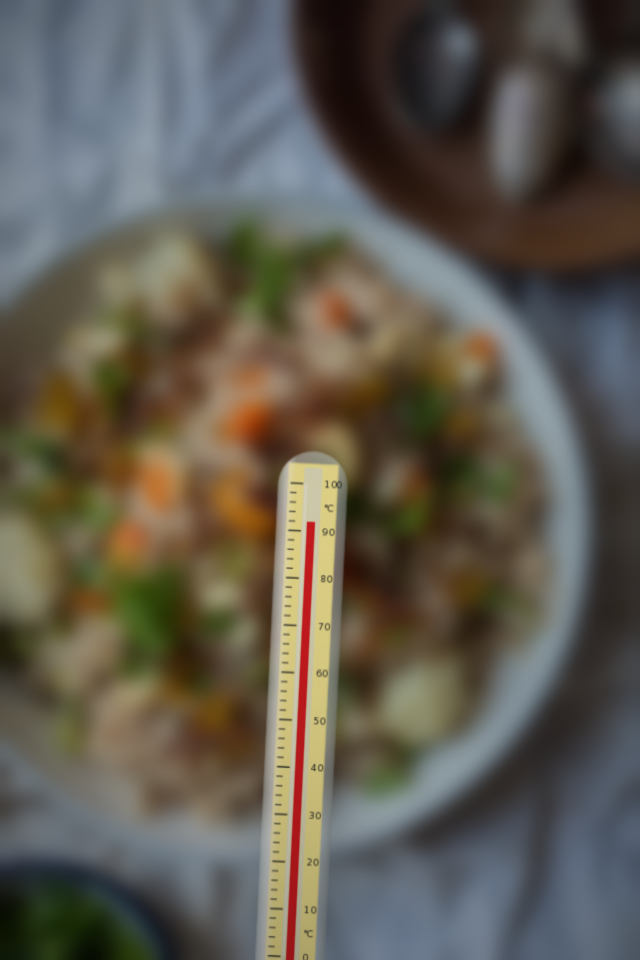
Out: **92** °C
